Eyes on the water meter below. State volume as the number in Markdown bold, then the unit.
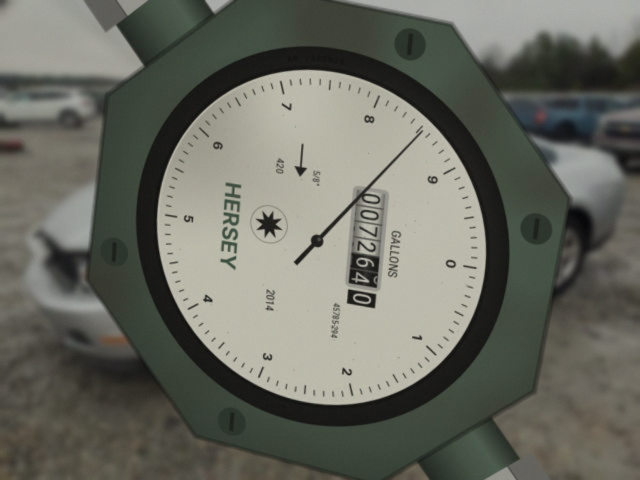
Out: **72638.5** gal
